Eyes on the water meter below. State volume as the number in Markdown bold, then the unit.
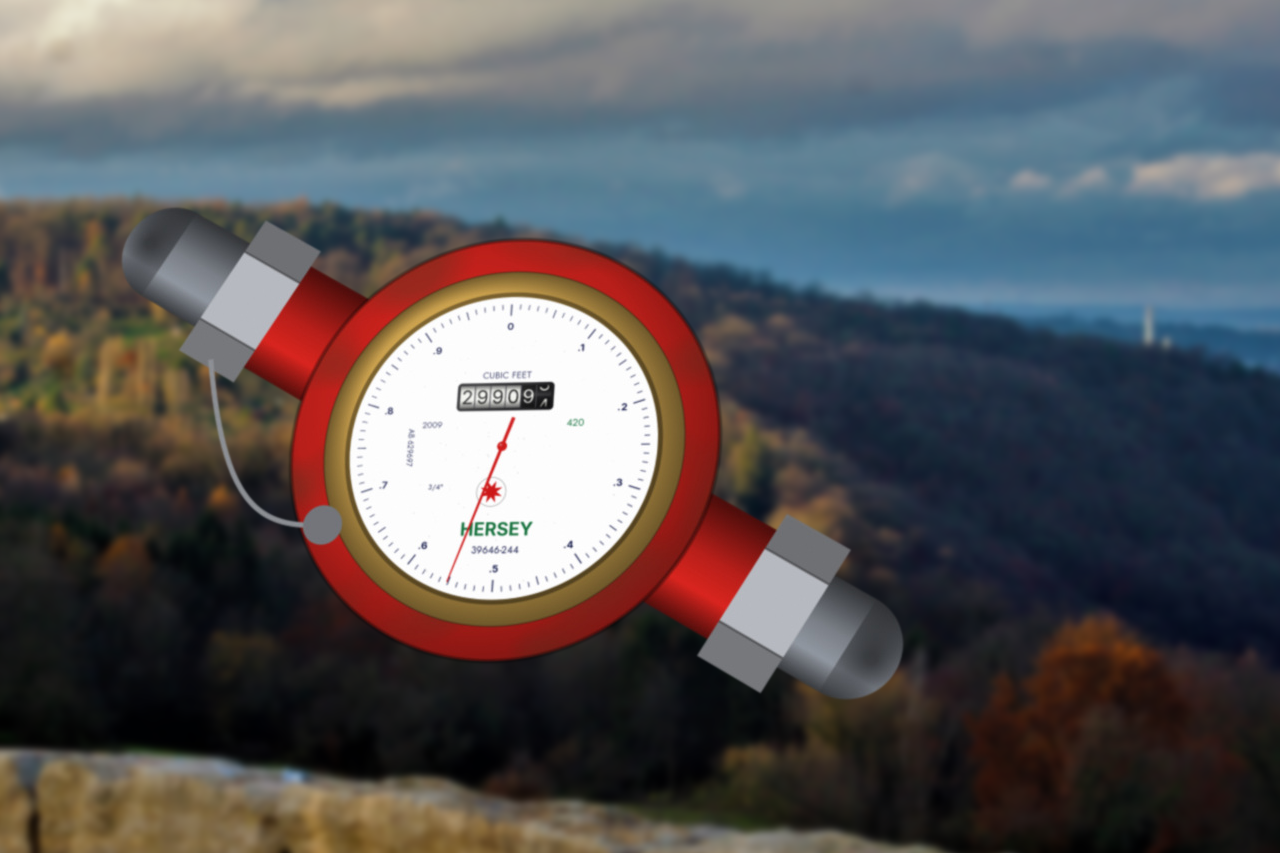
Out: **299093.55** ft³
